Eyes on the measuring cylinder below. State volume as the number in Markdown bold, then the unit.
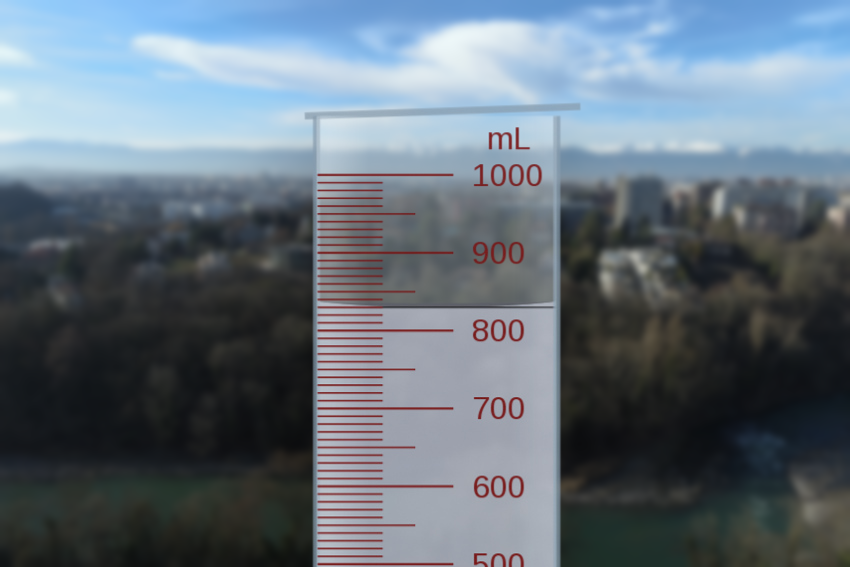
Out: **830** mL
